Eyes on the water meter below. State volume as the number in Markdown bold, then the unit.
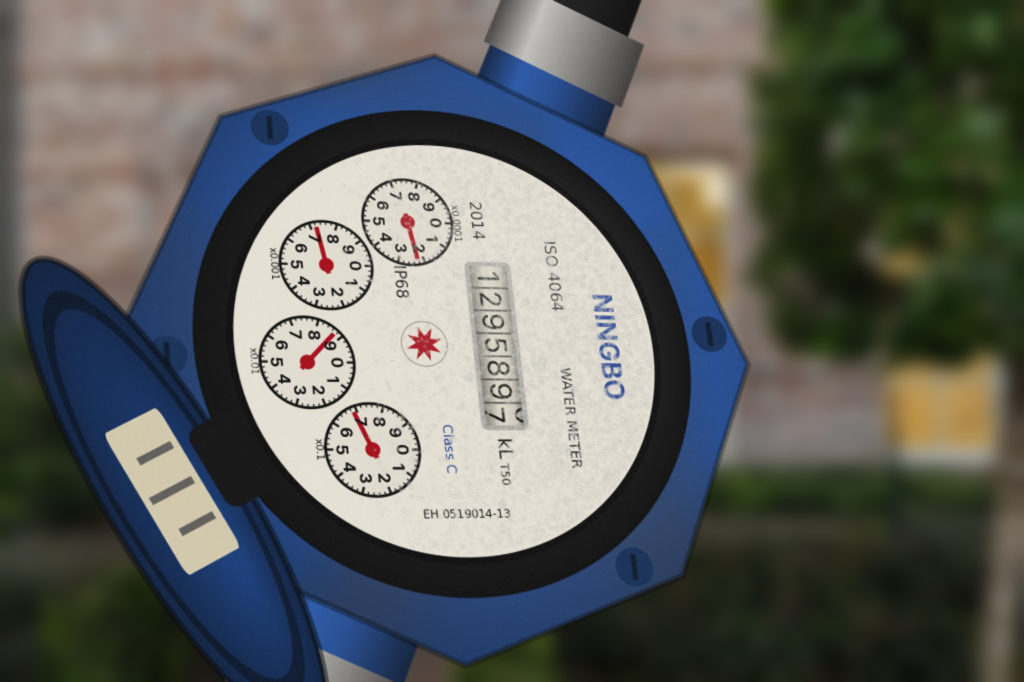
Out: **1295896.6872** kL
